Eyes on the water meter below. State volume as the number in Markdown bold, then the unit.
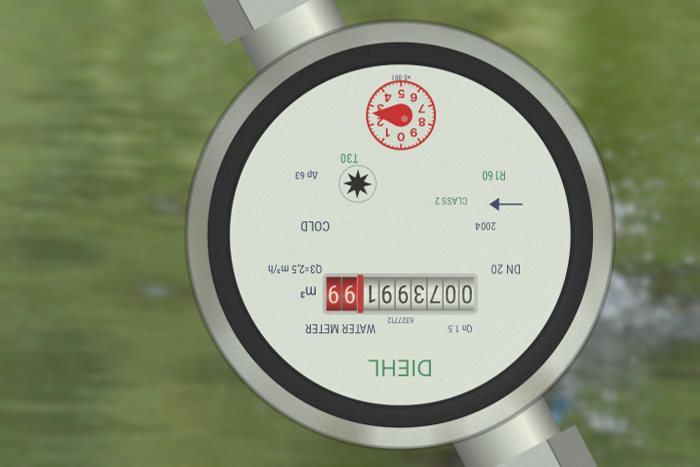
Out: **73991.992** m³
